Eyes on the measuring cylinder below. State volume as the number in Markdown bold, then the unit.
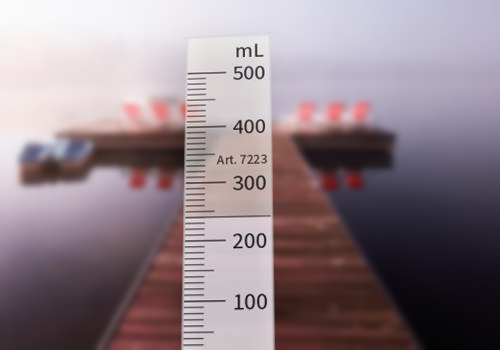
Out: **240** mL
